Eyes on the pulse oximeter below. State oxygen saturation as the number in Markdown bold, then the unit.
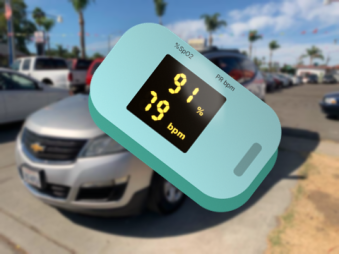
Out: **91** %
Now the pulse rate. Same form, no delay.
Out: **79** bpm
